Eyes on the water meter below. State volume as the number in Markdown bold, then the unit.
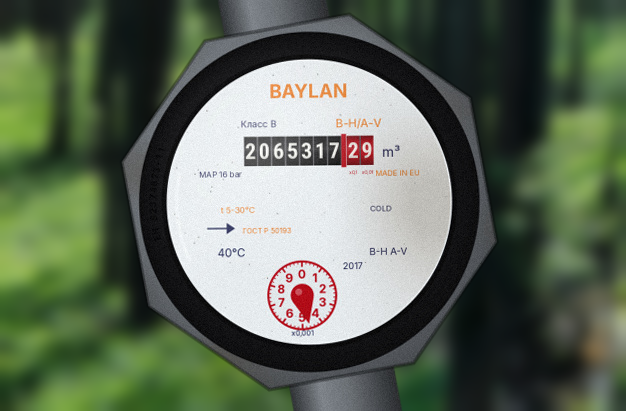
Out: **2065317.294** m³
